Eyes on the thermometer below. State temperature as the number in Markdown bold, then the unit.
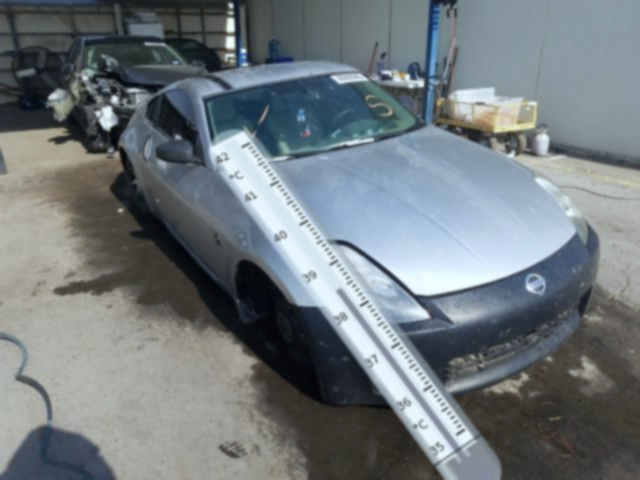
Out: **38.5** °C
